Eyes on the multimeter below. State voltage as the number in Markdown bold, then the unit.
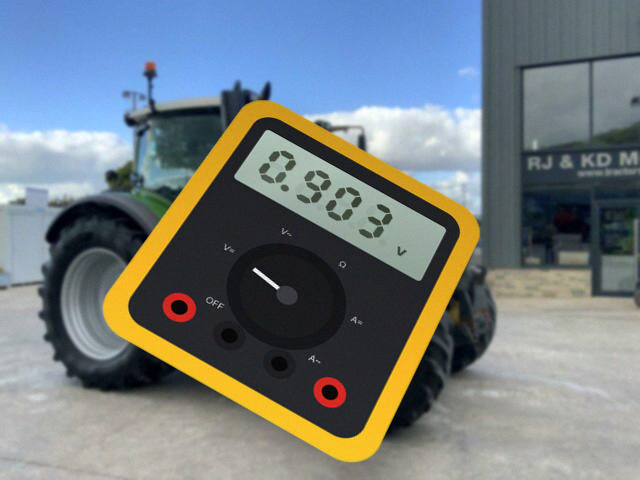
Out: **0.903** V
